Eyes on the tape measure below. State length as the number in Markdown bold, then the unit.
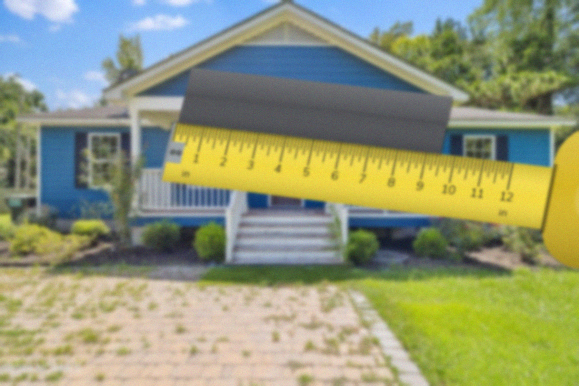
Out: **9.5** in
